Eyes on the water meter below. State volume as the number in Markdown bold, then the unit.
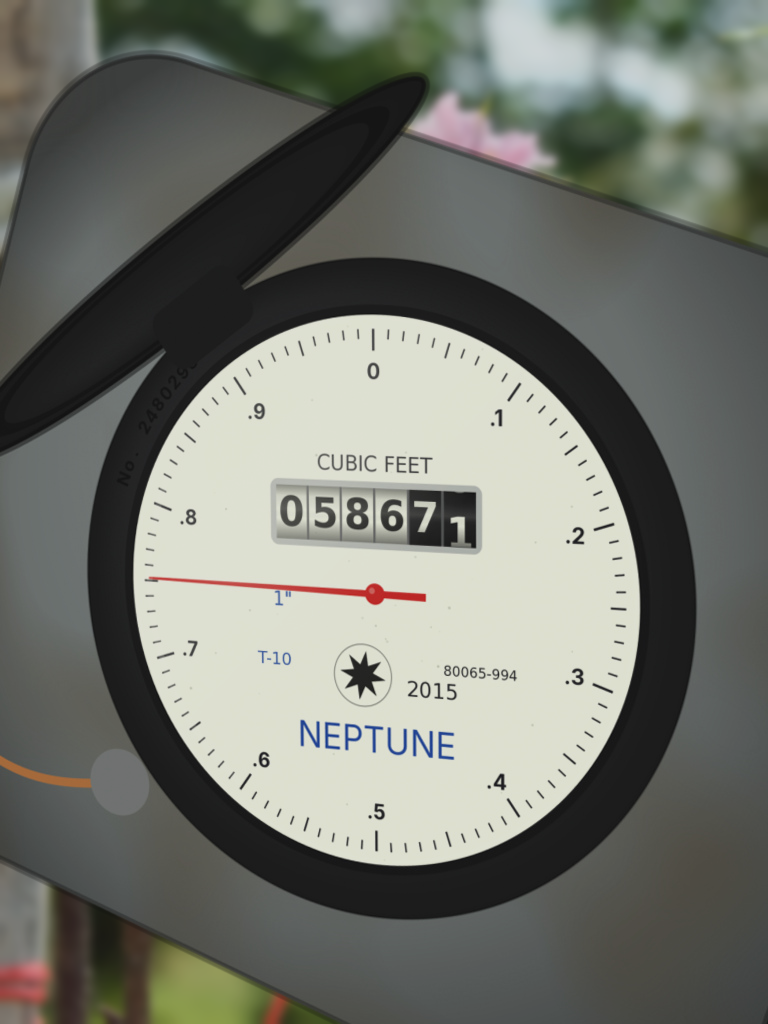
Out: **58670.75** ft³
